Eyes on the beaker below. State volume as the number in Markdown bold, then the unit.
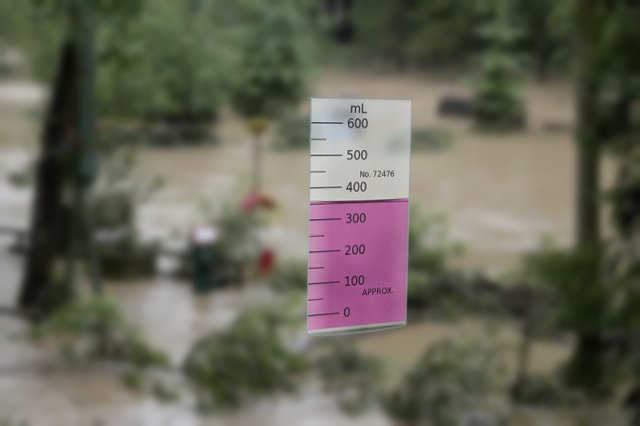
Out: **350** mL
